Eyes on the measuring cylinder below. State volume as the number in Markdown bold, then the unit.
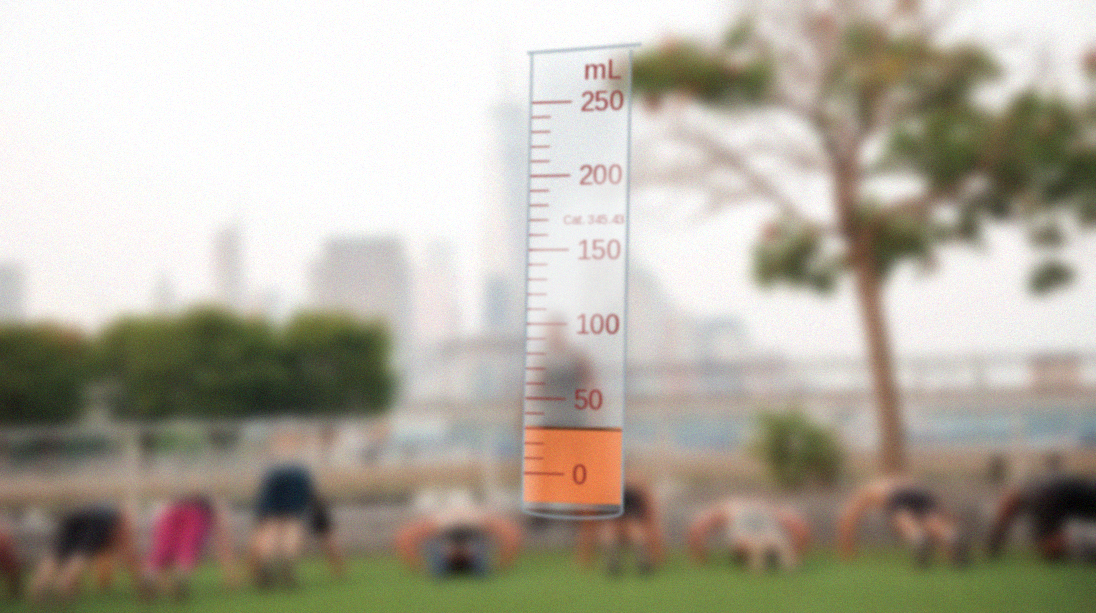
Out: **30** mL
